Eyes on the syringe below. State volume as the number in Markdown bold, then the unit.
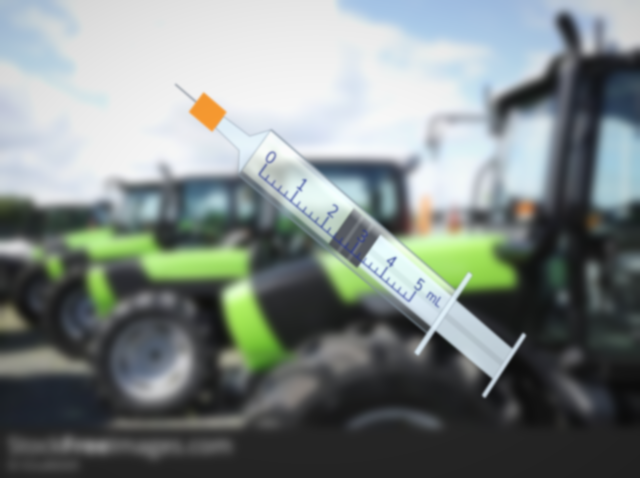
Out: **2.4** mL
